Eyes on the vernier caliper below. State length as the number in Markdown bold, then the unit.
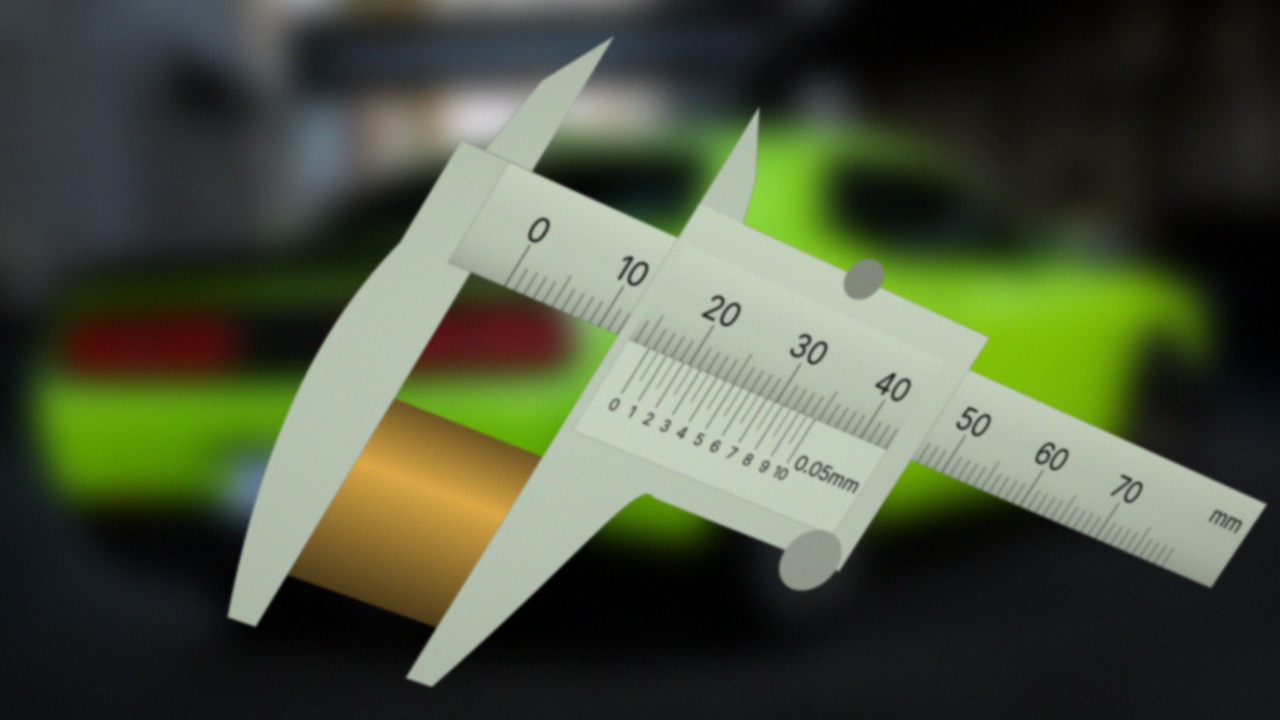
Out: **15.6** mm
